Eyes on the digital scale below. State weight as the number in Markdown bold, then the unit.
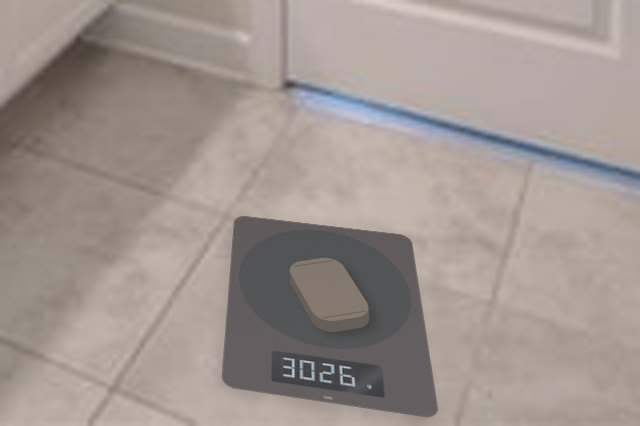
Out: **3026** g
